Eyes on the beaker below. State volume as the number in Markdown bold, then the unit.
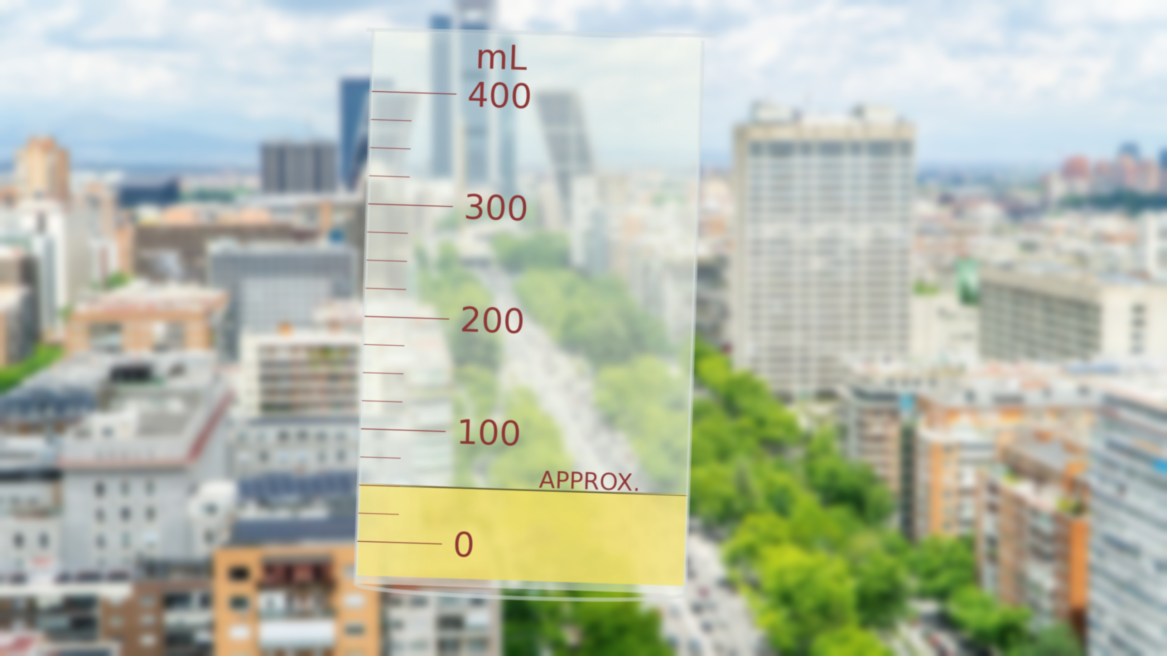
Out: **50** mL
